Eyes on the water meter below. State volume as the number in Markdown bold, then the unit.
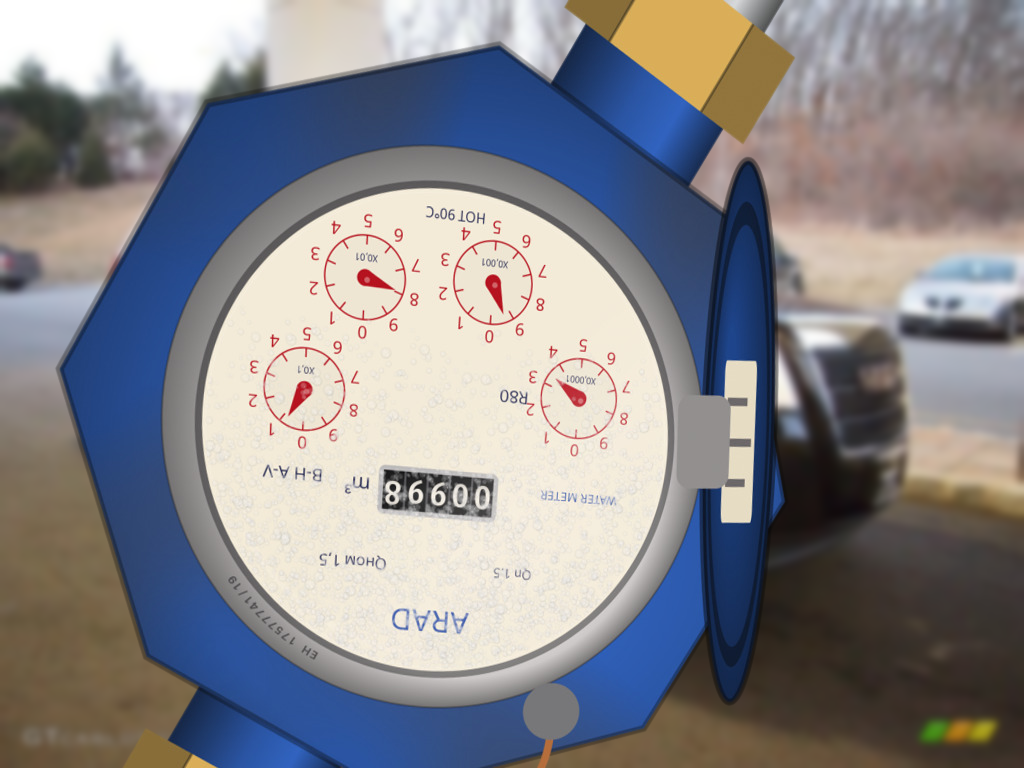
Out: **998.0793** m³
